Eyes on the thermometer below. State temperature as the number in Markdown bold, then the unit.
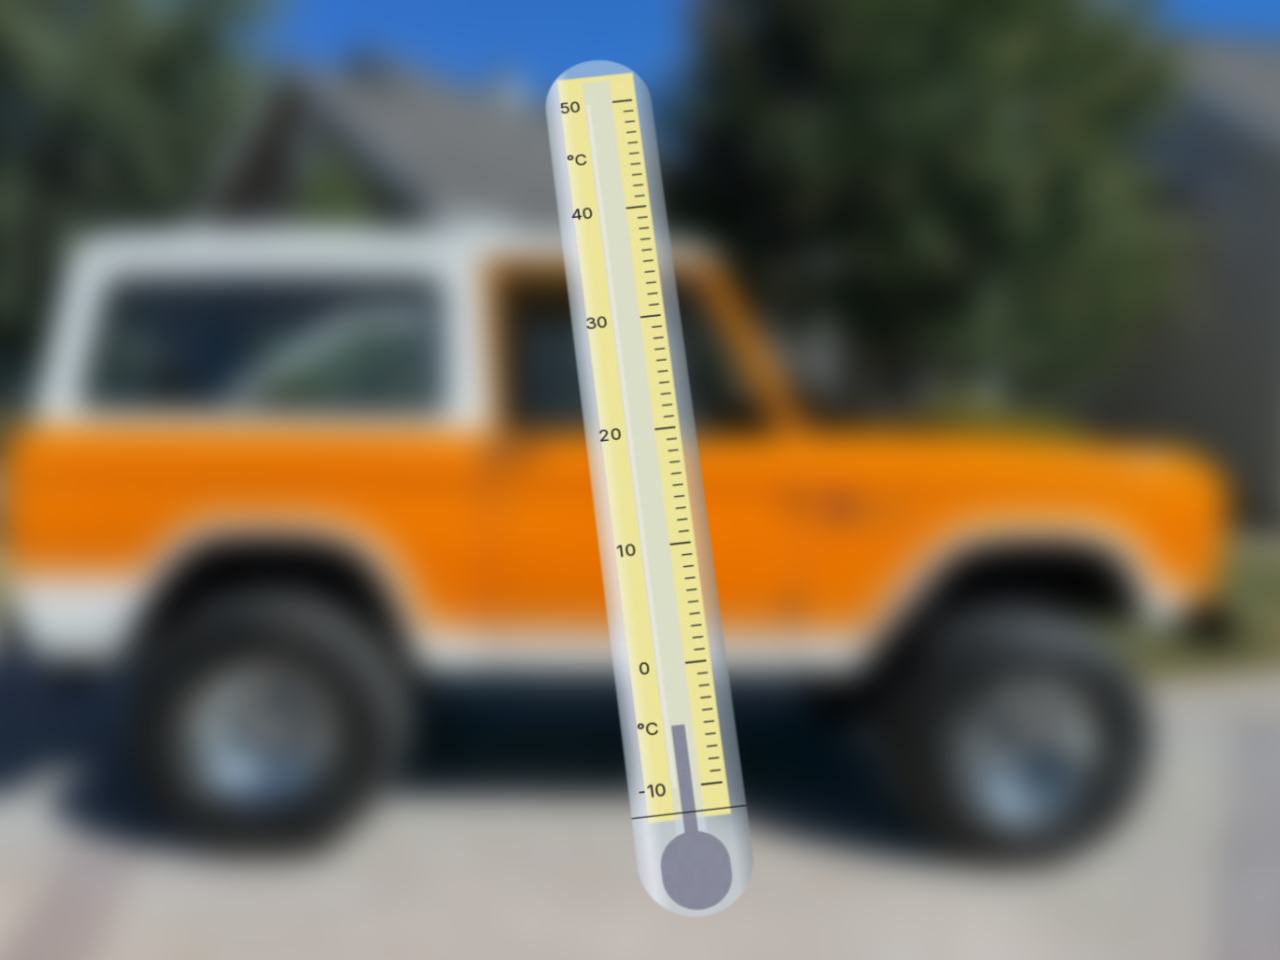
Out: **-5** °C
